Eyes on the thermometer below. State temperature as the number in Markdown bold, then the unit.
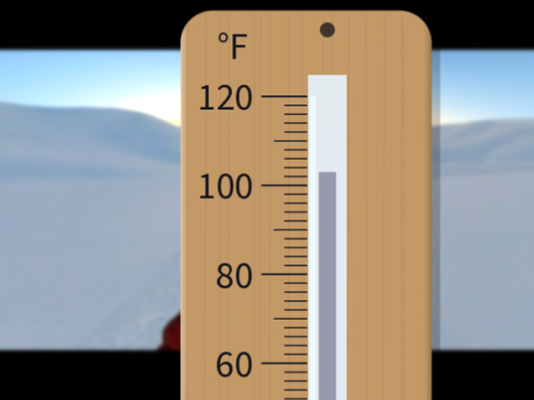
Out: **103** °F
